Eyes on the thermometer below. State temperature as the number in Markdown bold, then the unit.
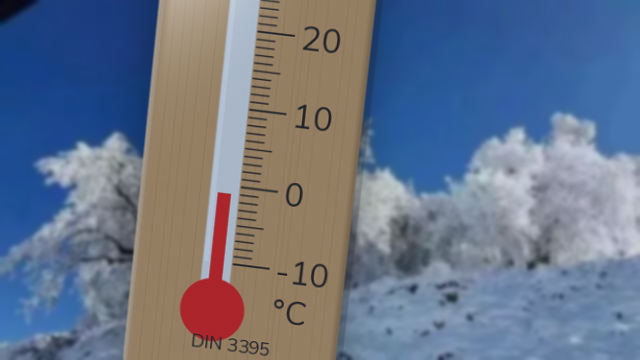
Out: **-1** °C
